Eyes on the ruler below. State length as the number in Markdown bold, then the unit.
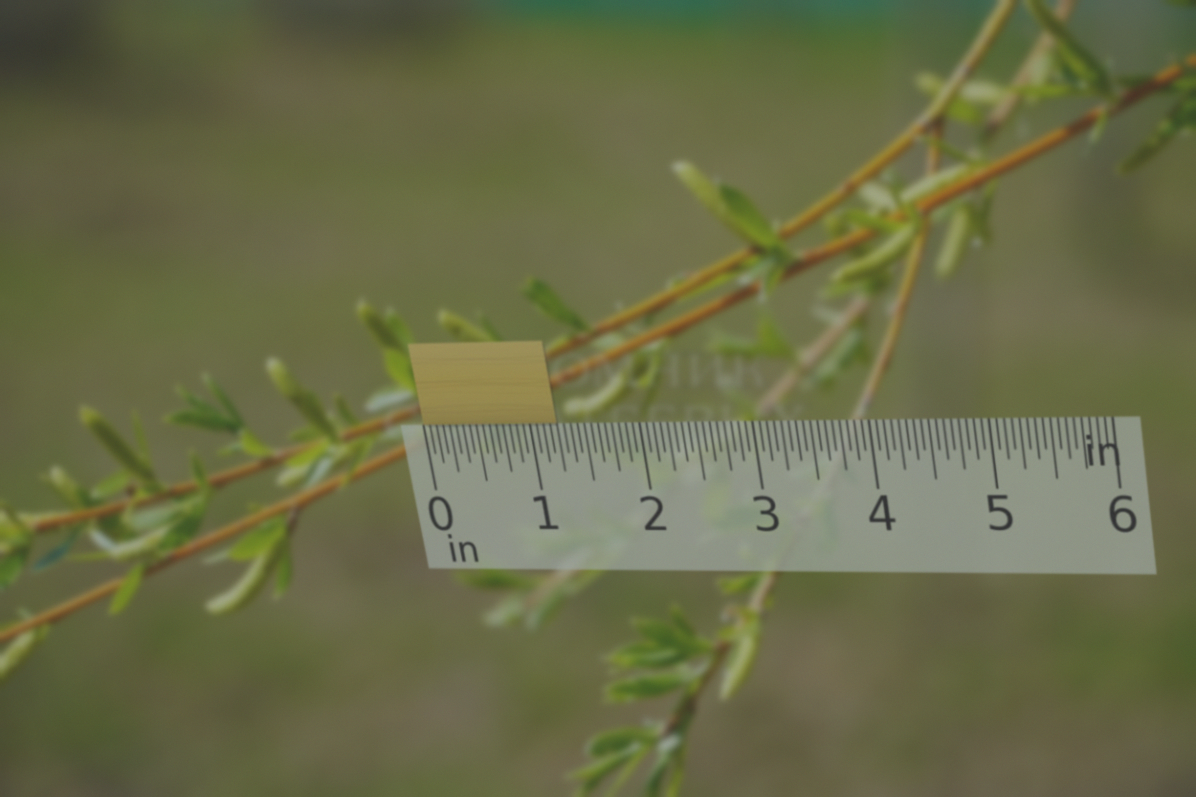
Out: **1.25** in
